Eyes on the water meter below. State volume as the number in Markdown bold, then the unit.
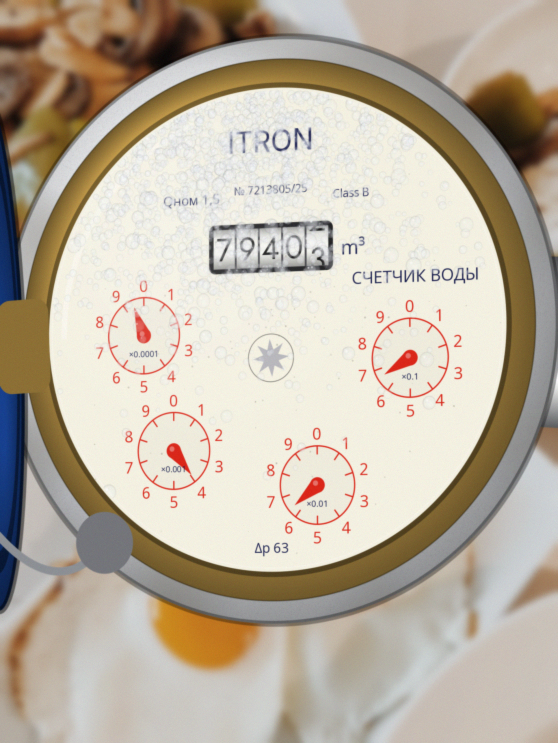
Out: **79402.6639** m³
